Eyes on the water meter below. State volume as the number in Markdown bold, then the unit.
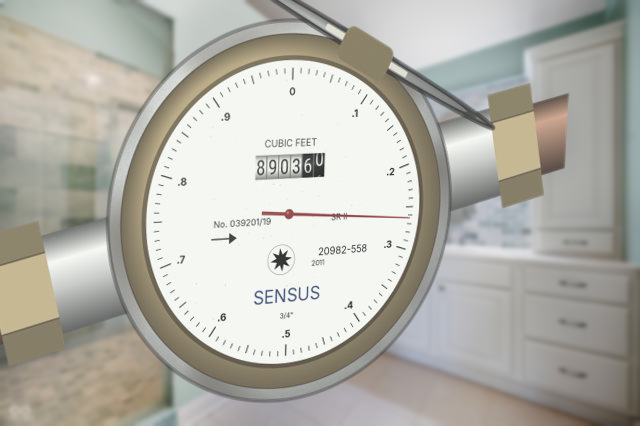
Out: **890360.26** ft³
